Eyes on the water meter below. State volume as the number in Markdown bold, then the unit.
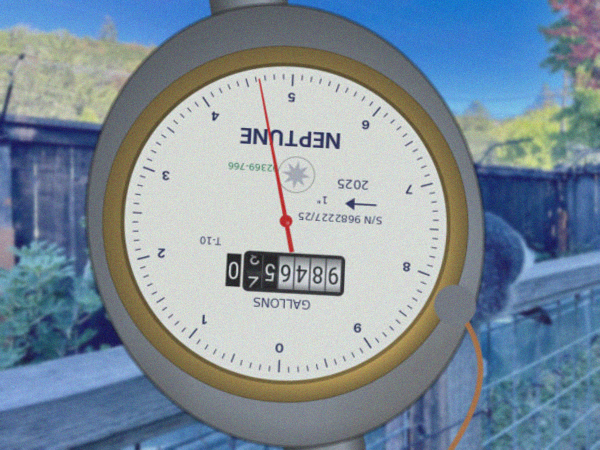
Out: **9846524.6** gal
